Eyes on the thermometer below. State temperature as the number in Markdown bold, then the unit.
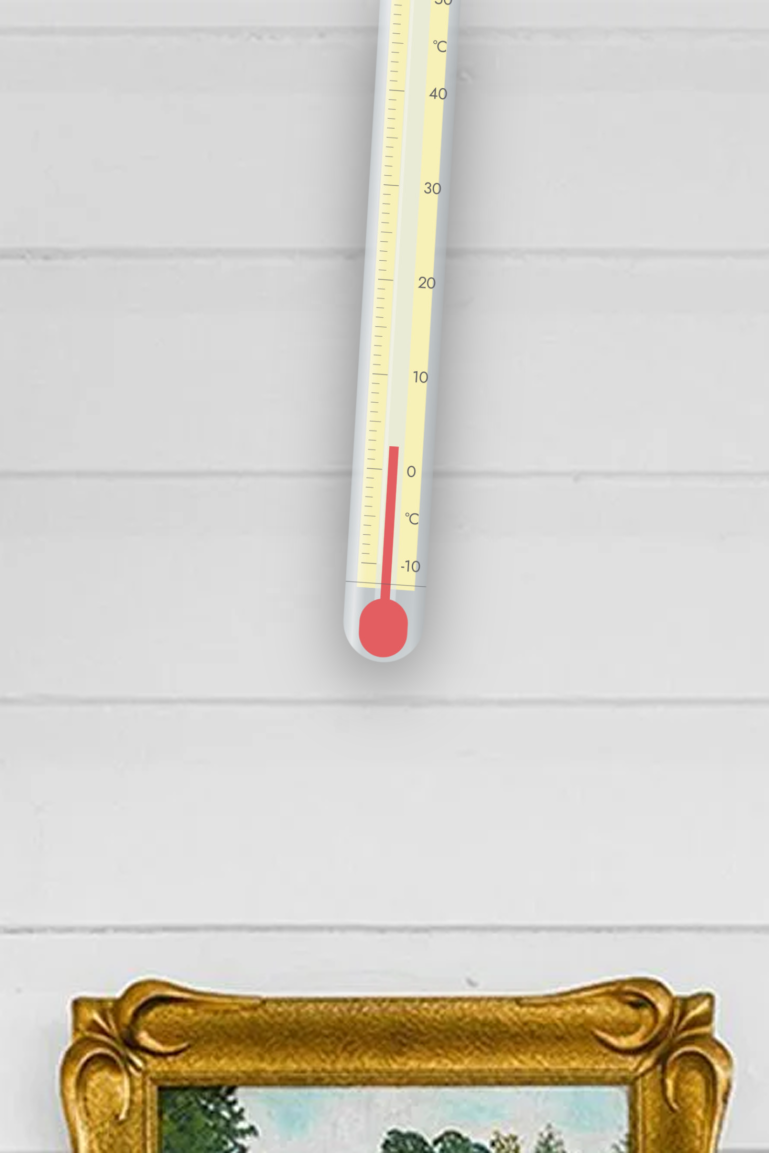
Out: **2.5** °C
